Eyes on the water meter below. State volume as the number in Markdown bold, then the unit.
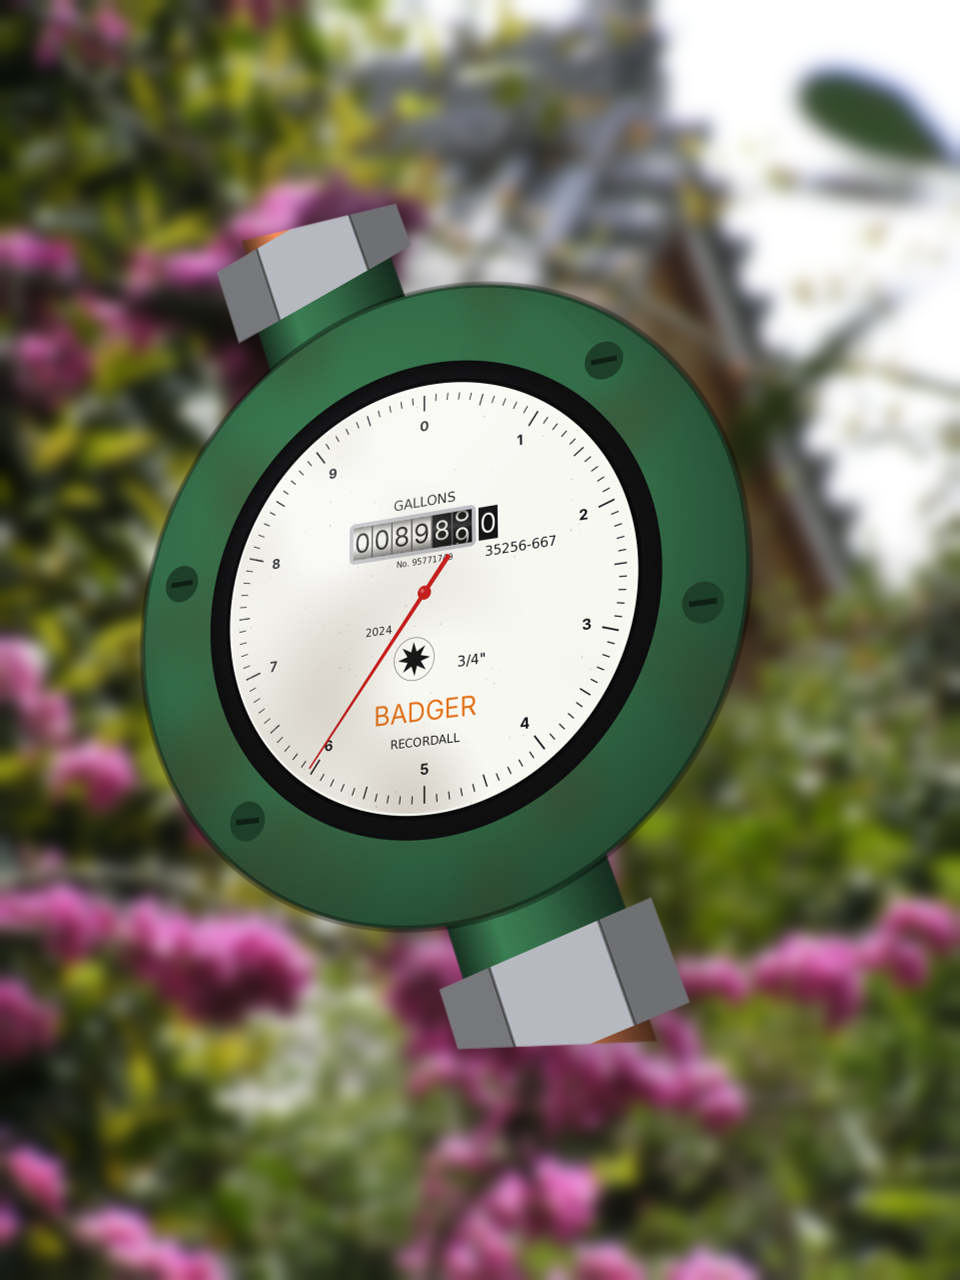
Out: **89886.0** gal
